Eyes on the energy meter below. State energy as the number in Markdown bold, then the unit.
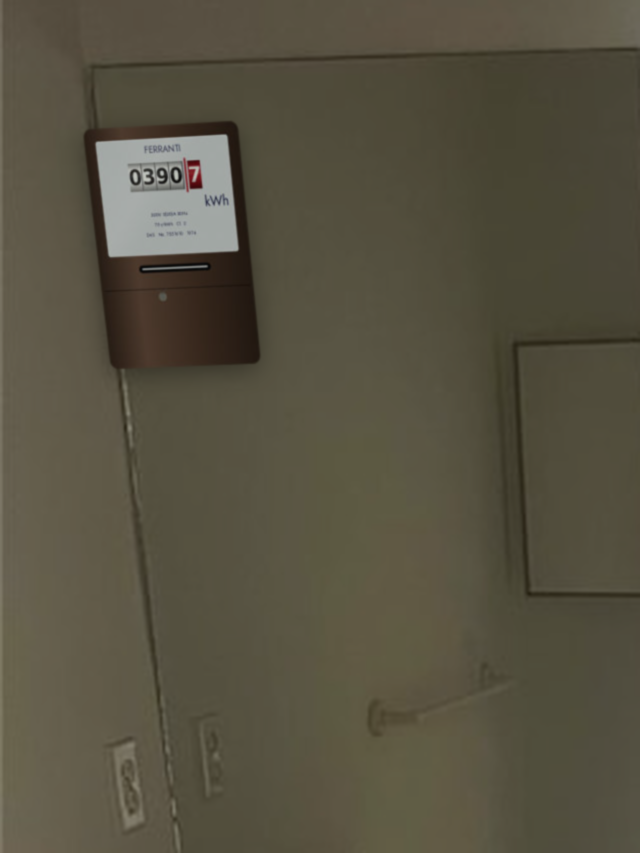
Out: **390.7** kWh
